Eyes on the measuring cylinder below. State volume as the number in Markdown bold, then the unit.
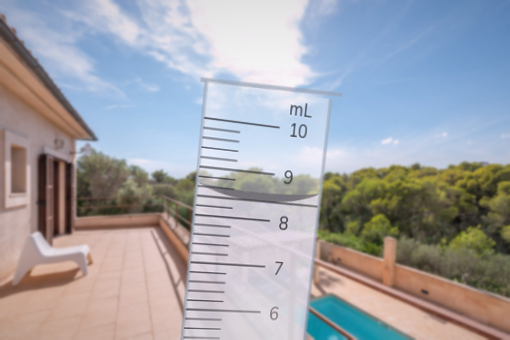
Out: **8.4** mL
